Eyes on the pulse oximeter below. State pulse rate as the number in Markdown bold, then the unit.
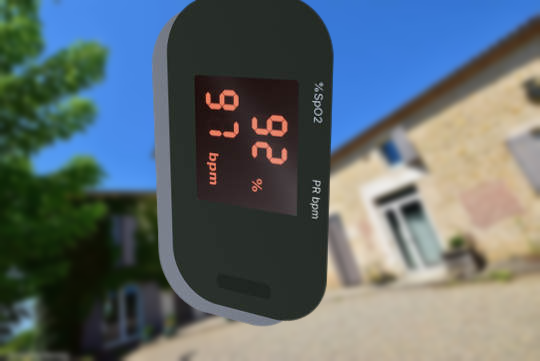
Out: **97** bpm
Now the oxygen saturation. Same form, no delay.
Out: **92** %
